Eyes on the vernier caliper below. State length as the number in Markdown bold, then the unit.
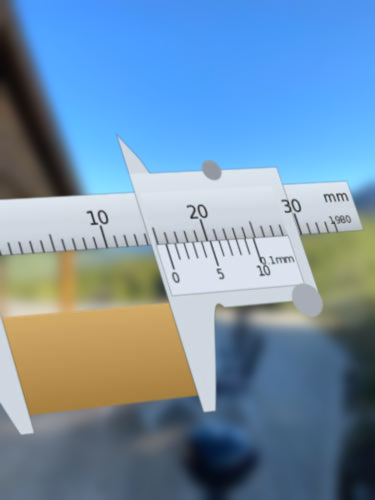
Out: **15.8** mm
